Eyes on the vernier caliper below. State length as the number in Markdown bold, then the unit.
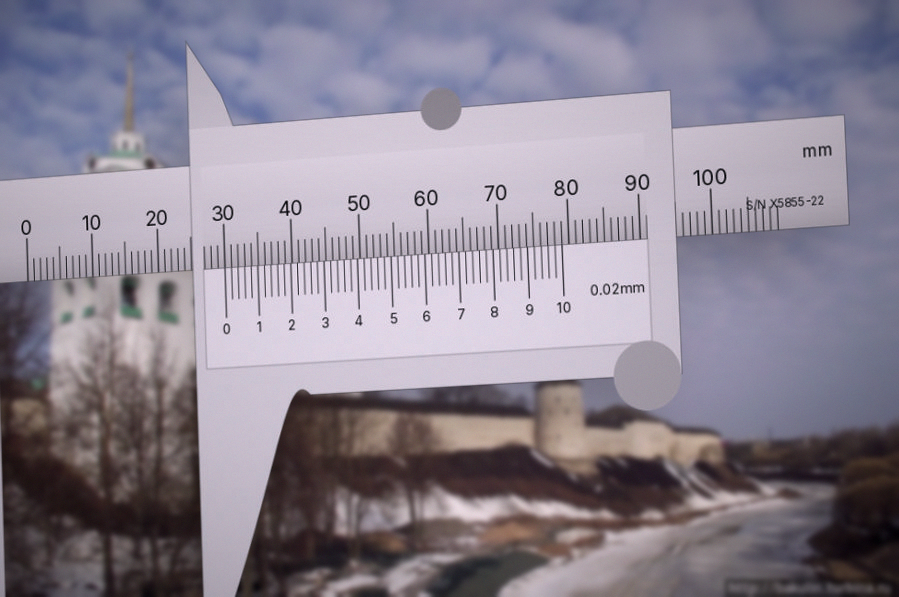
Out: **30.0** mm
